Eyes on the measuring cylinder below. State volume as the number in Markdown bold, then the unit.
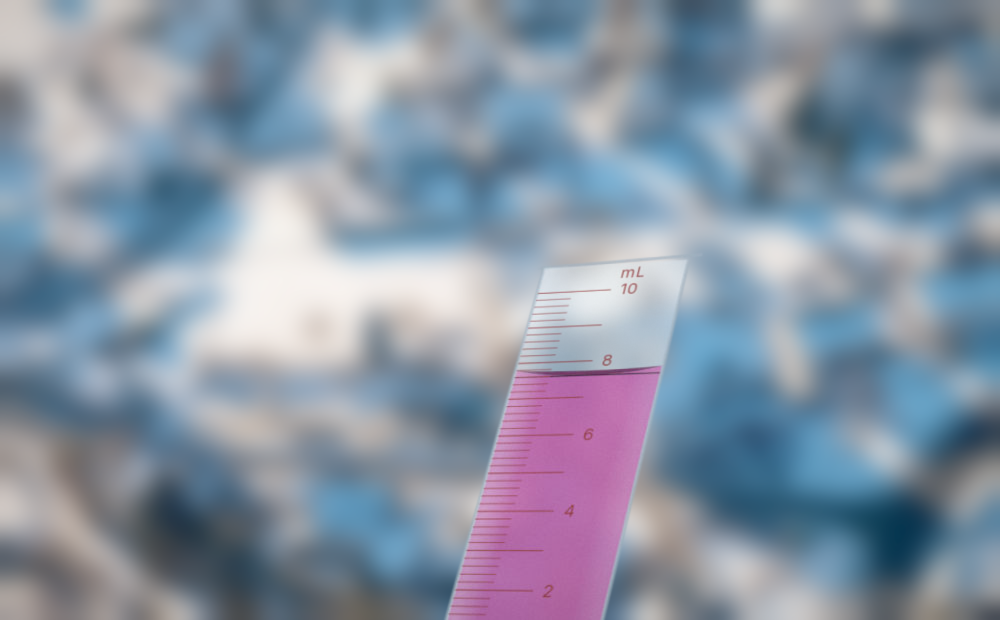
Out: **7.6** mL
